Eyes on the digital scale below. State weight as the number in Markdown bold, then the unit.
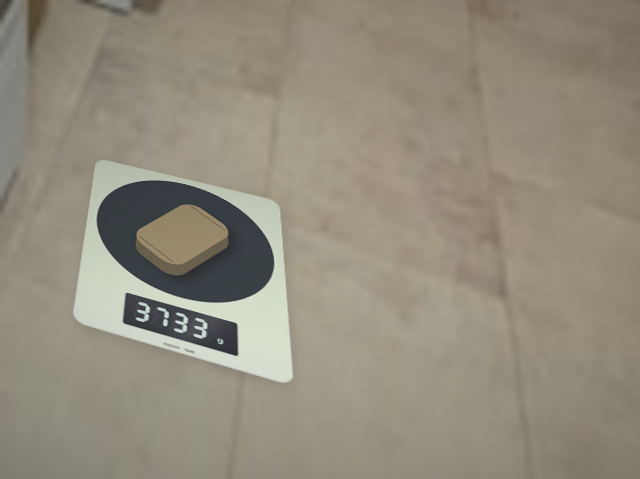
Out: **3733** g
